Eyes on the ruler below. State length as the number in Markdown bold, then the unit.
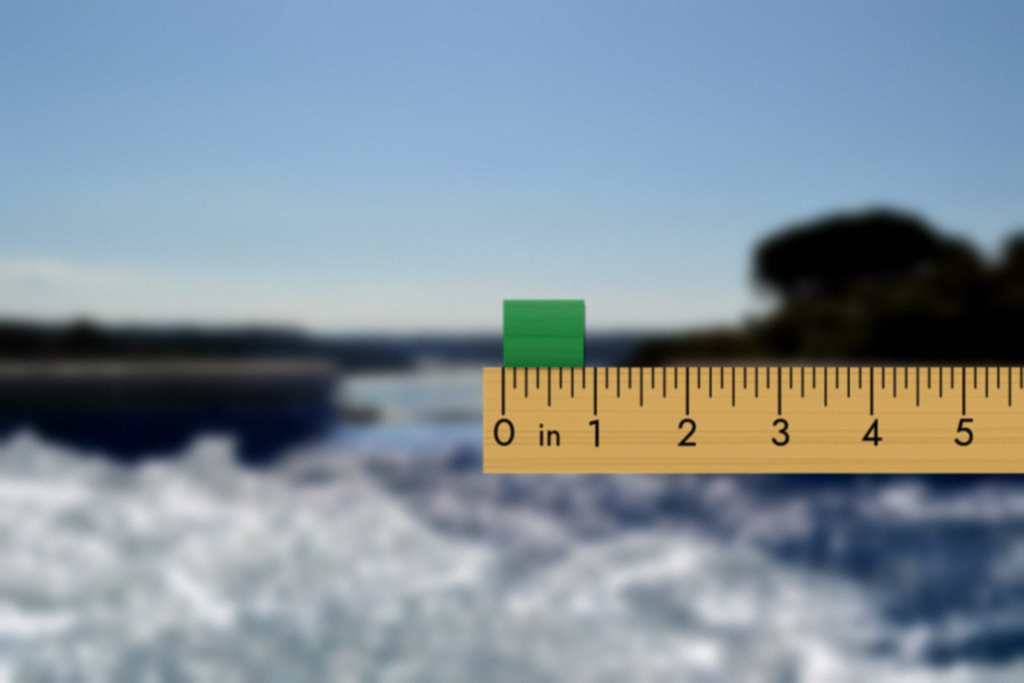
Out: **0.875** in
